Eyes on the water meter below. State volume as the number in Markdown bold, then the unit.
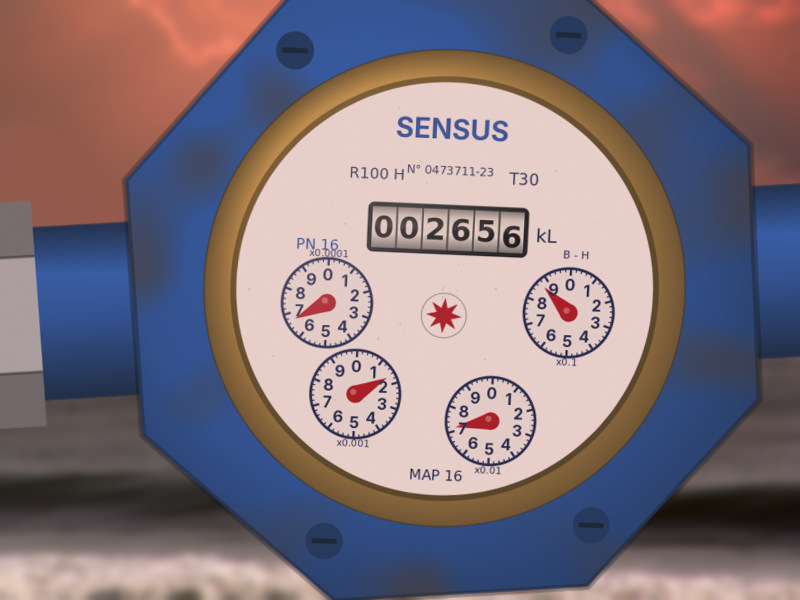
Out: **2655.8716** kL
